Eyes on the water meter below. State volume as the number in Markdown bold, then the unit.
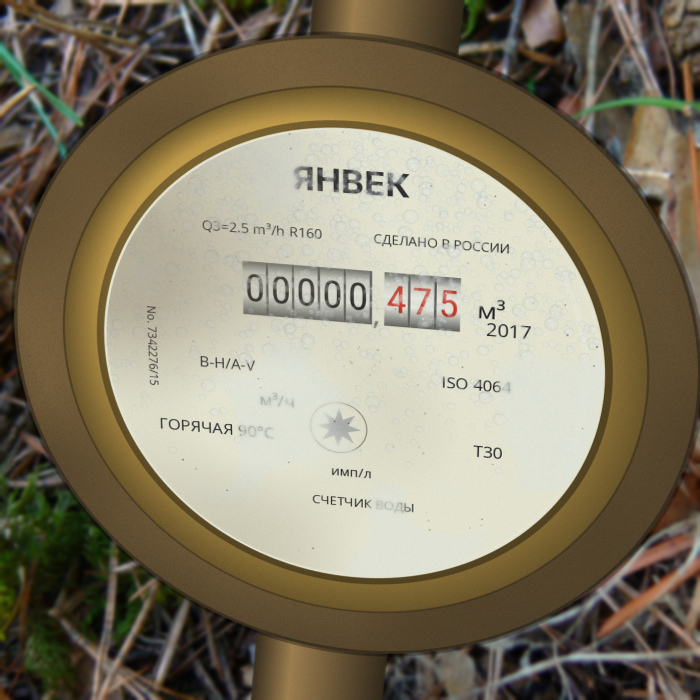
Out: **0.475** m³
